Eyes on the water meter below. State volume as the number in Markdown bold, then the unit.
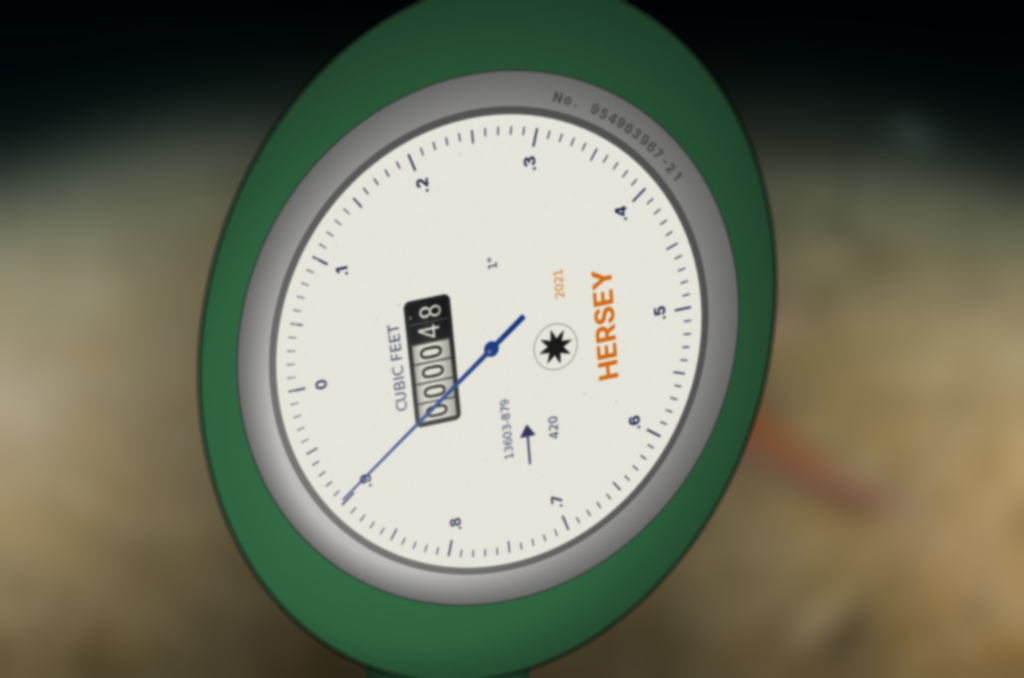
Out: **47.90** ft³
